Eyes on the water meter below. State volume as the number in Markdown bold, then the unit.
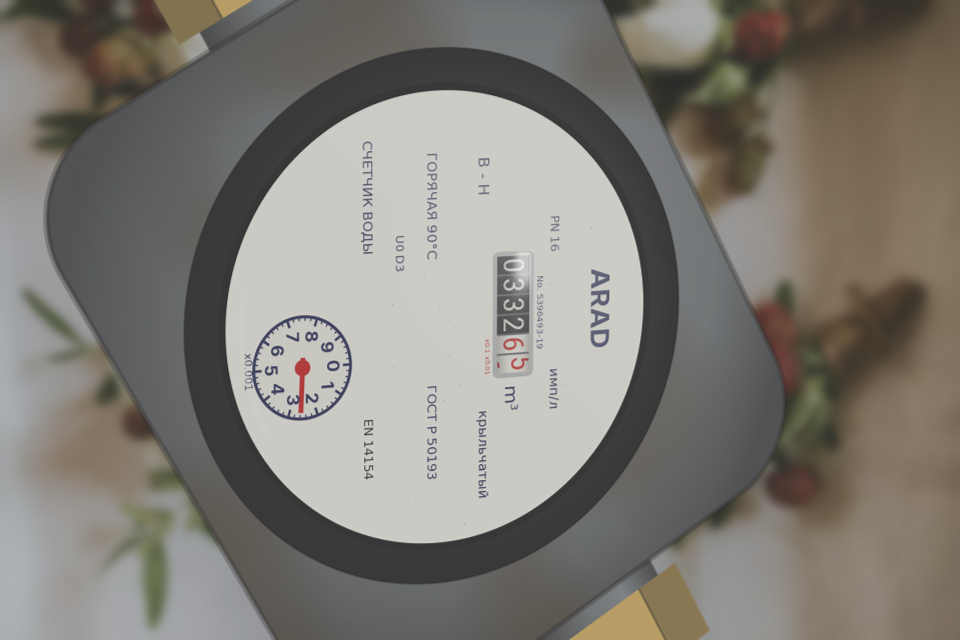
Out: **332.652** m³
